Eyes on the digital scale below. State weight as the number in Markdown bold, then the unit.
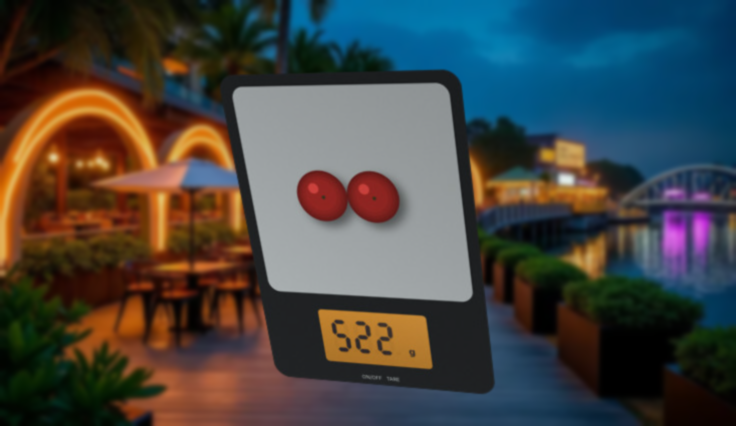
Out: **522** g
